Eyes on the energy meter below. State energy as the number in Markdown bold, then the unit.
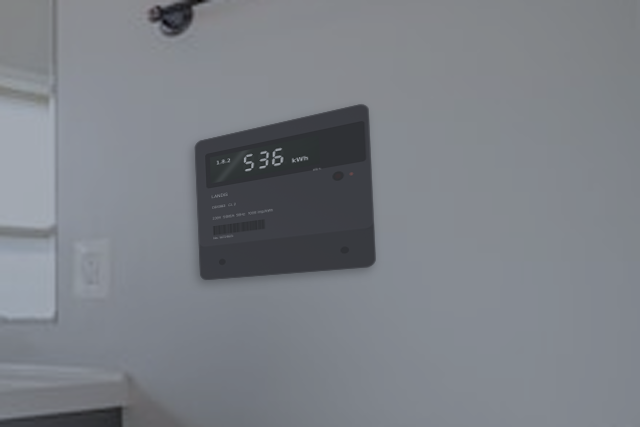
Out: **536** kWh
